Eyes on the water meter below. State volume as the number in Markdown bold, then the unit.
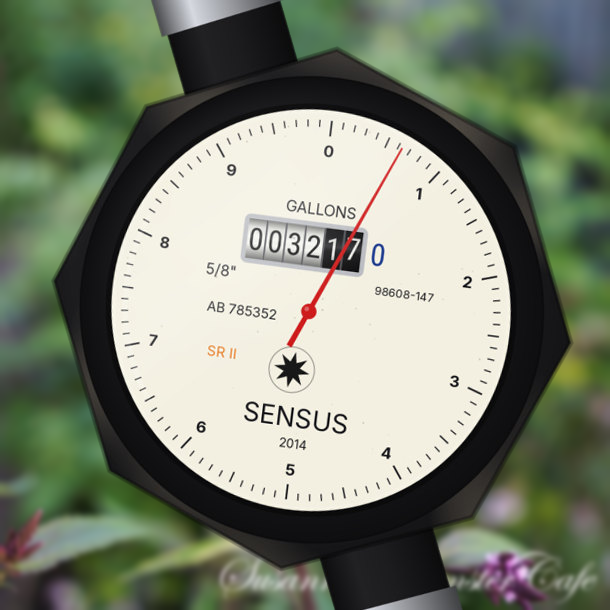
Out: **32170.6** gal
